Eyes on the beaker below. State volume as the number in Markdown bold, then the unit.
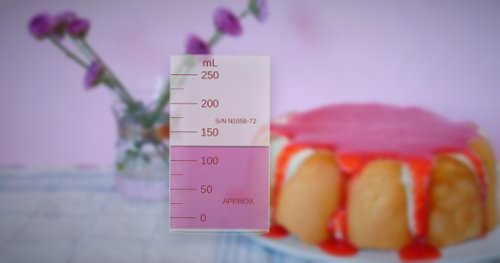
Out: **125** mL
